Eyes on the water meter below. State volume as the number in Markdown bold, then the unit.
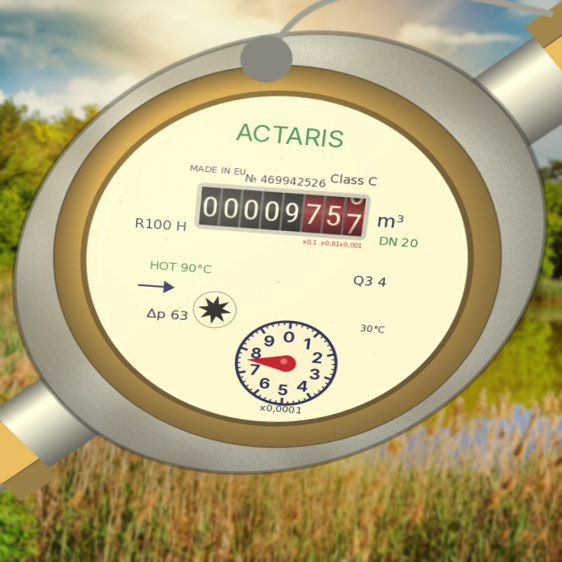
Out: **9.7567** m³
